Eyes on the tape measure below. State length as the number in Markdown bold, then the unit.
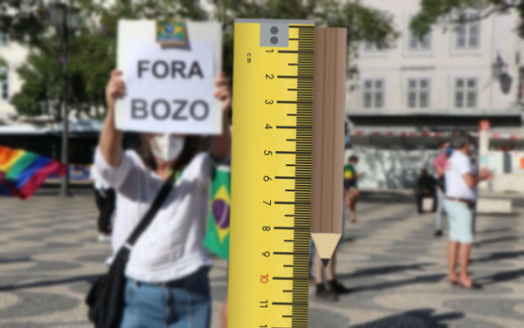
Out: **9.5** cm
